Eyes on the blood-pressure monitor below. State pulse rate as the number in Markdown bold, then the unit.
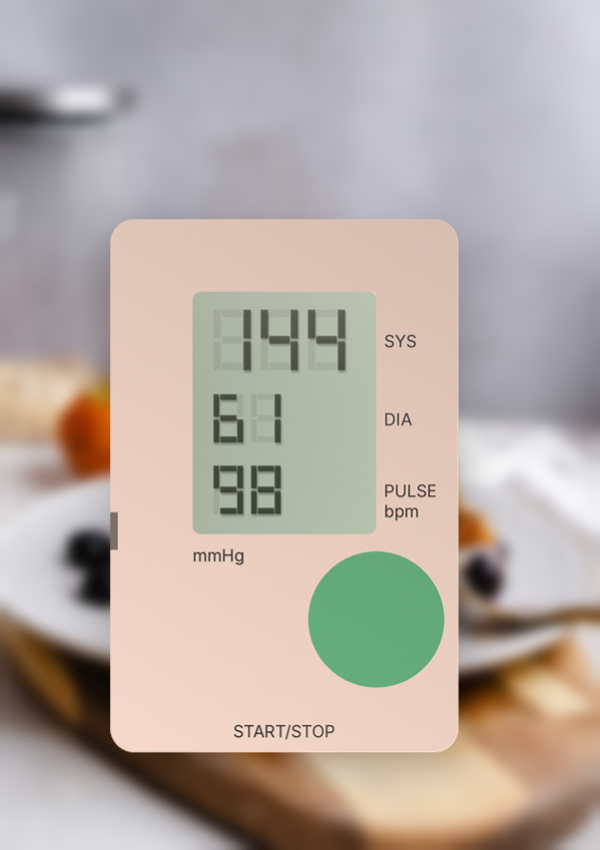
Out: **98** bpm
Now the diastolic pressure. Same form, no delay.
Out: **61** mmHg
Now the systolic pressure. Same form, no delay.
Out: **144** mmHg
